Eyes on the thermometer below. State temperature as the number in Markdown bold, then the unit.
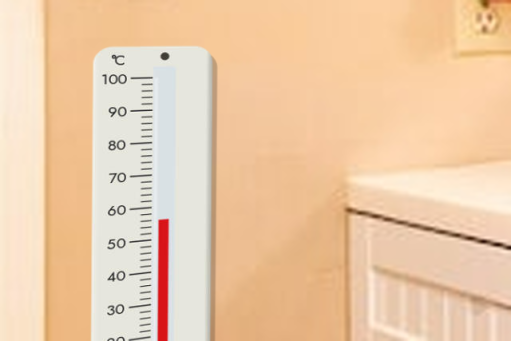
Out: **56** °C
